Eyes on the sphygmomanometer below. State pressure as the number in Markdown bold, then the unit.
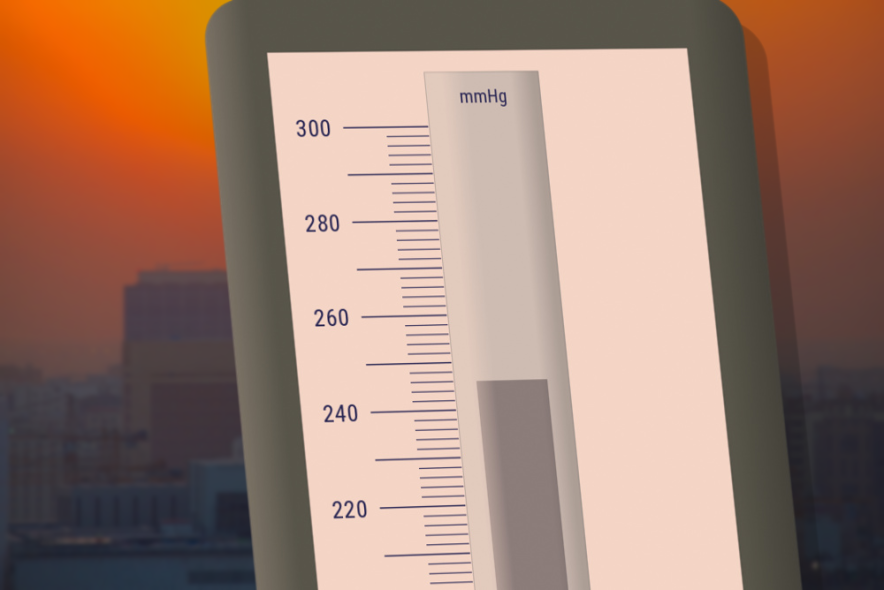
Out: **246** mmHg
